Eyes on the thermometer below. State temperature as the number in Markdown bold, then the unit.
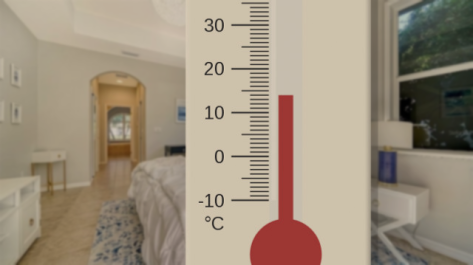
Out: **14** °C
